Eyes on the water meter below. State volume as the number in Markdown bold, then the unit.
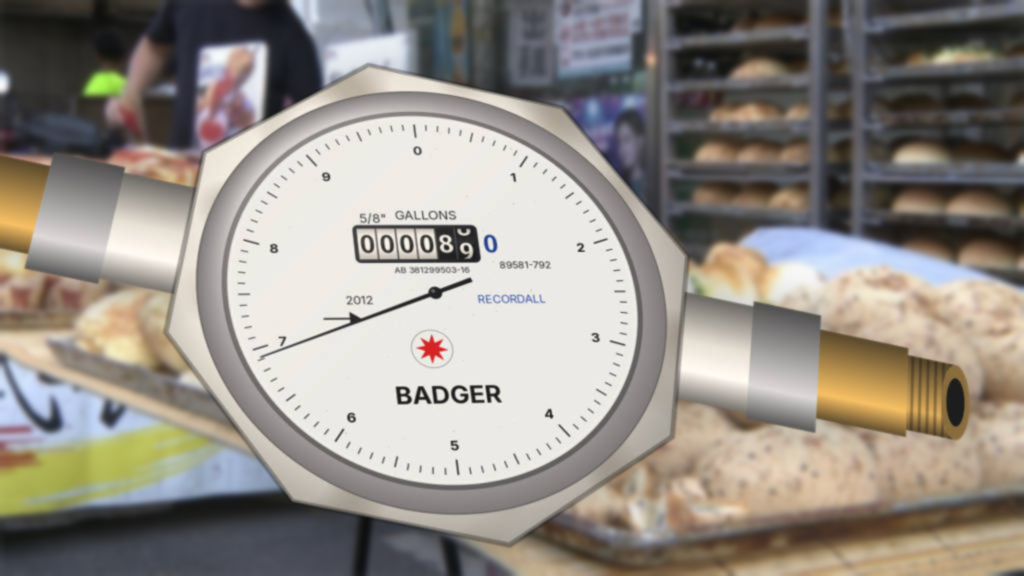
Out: **886.9** gal
